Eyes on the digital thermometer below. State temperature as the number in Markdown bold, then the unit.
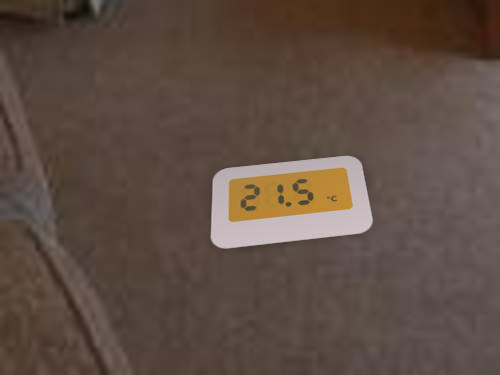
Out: **21.5** °C
